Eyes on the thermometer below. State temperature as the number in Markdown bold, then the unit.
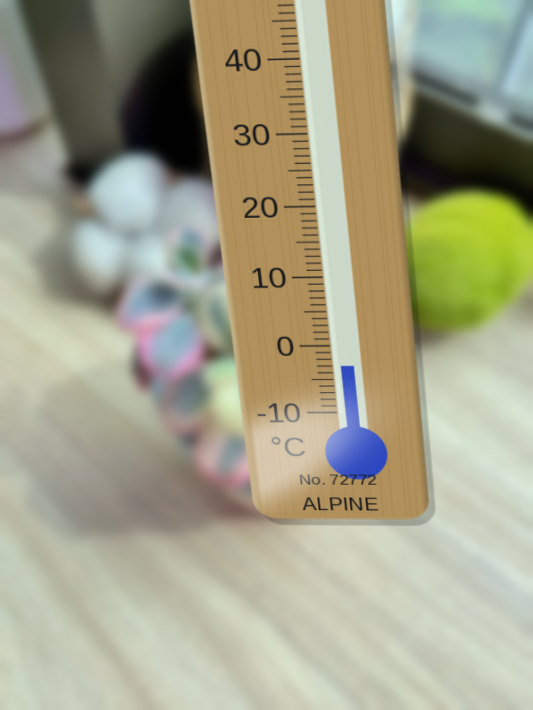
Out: **-3** °C
